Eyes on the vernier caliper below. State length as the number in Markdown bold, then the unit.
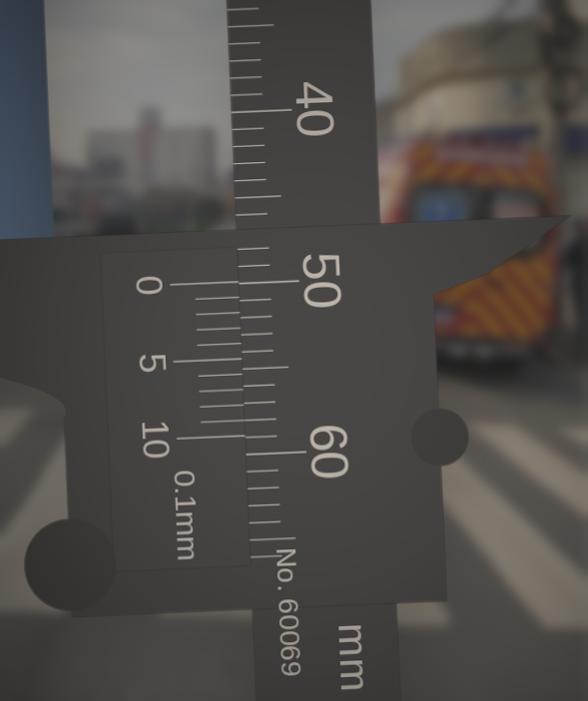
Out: **49.9** mm
